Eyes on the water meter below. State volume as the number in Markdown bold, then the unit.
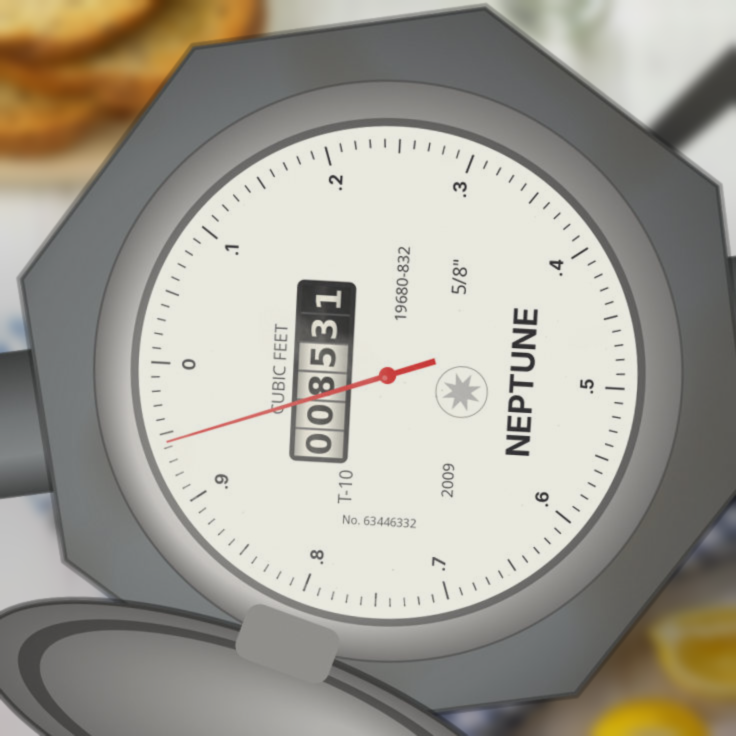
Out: **8530.94** ft³
